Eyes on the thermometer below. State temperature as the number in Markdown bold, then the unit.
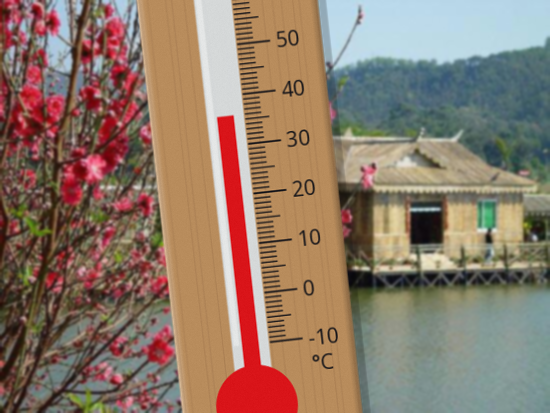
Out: **36** °C
